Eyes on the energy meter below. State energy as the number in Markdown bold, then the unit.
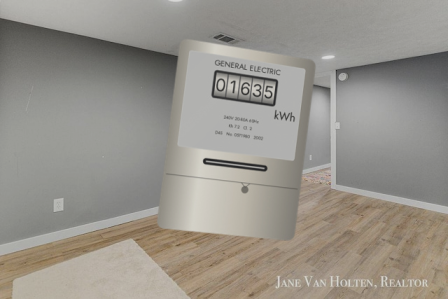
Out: **1635** kWh
